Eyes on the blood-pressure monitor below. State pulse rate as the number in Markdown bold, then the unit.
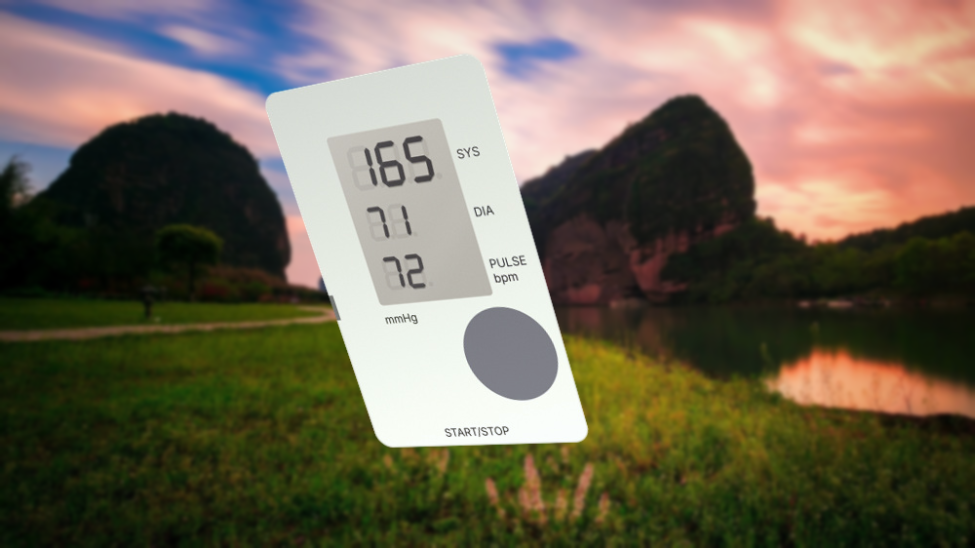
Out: **72** bpm
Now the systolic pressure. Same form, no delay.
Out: **165** mmHg
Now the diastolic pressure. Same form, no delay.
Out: **71** mmHg
